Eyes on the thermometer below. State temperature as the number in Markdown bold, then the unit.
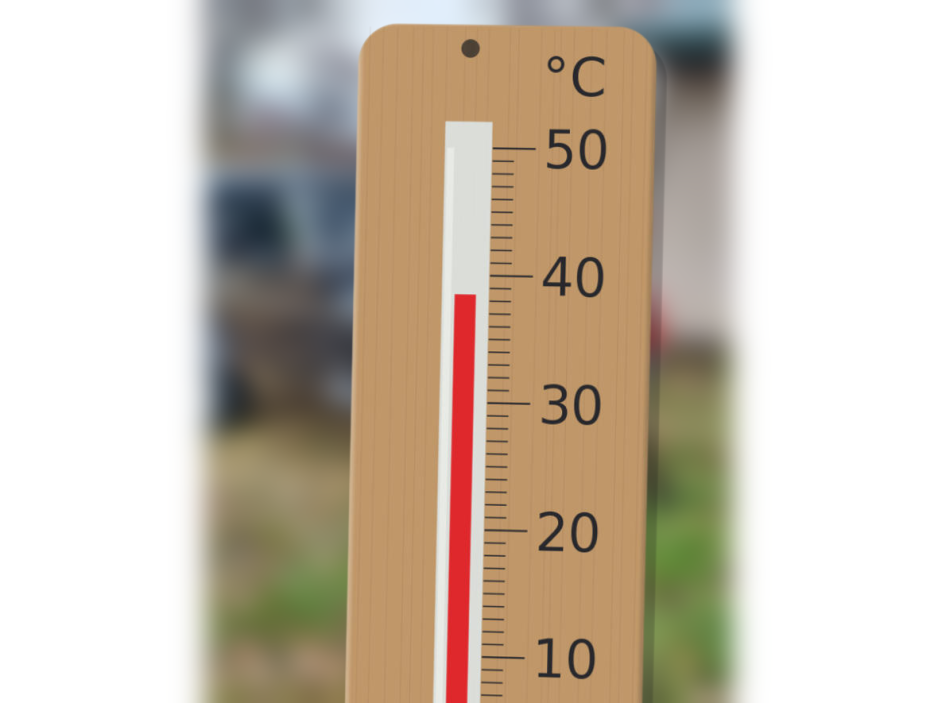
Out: **38.5** °C
